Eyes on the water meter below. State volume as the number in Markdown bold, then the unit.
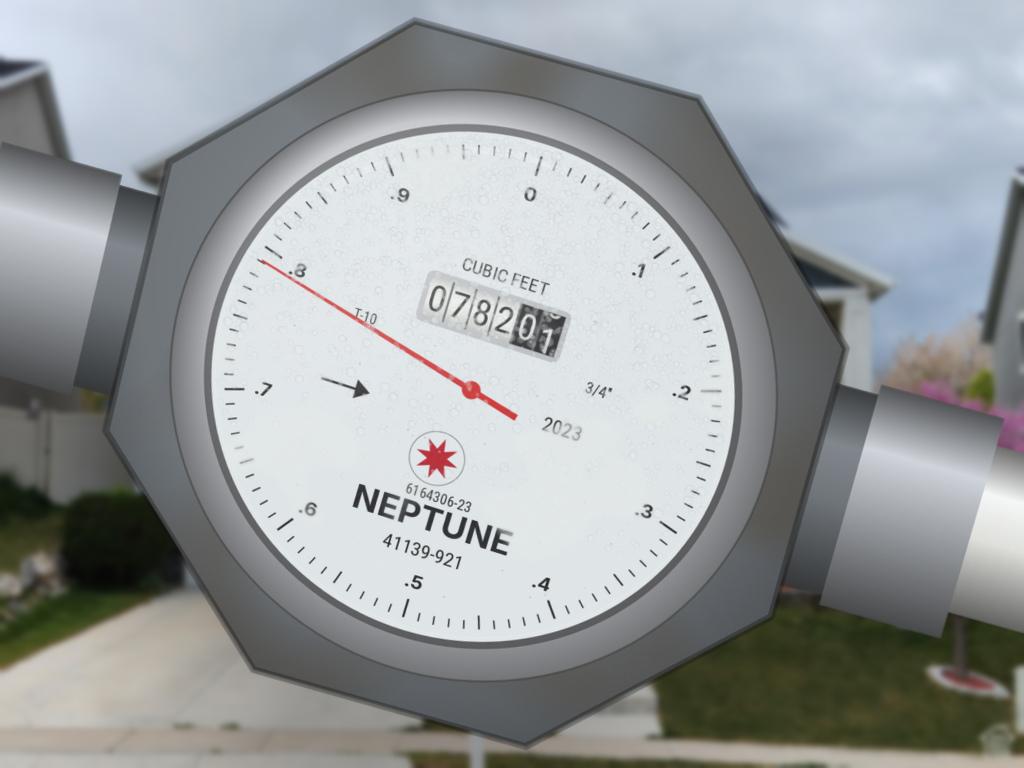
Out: **78200.79** ft³
